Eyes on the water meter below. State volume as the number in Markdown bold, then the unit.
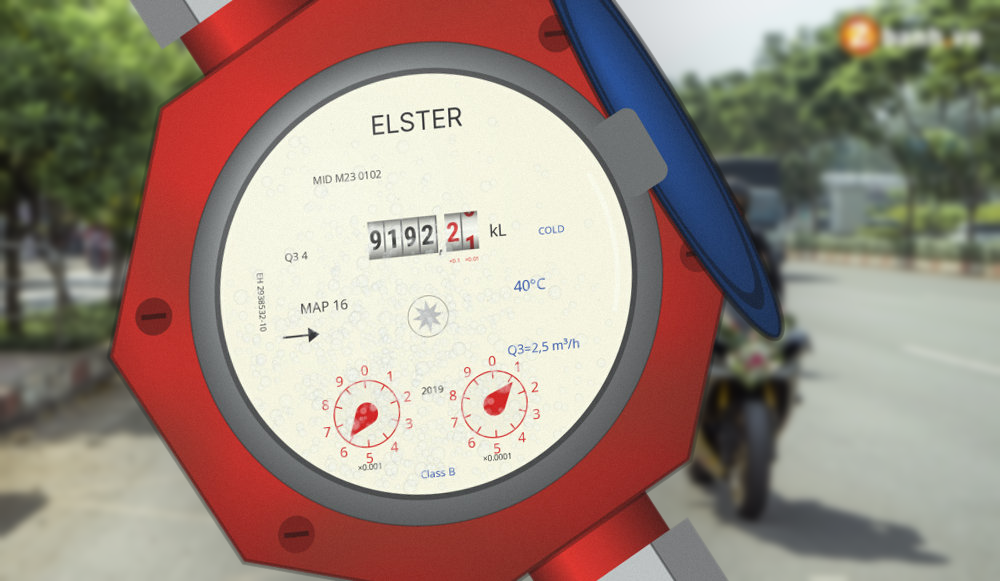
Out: **9192.2061** kL
